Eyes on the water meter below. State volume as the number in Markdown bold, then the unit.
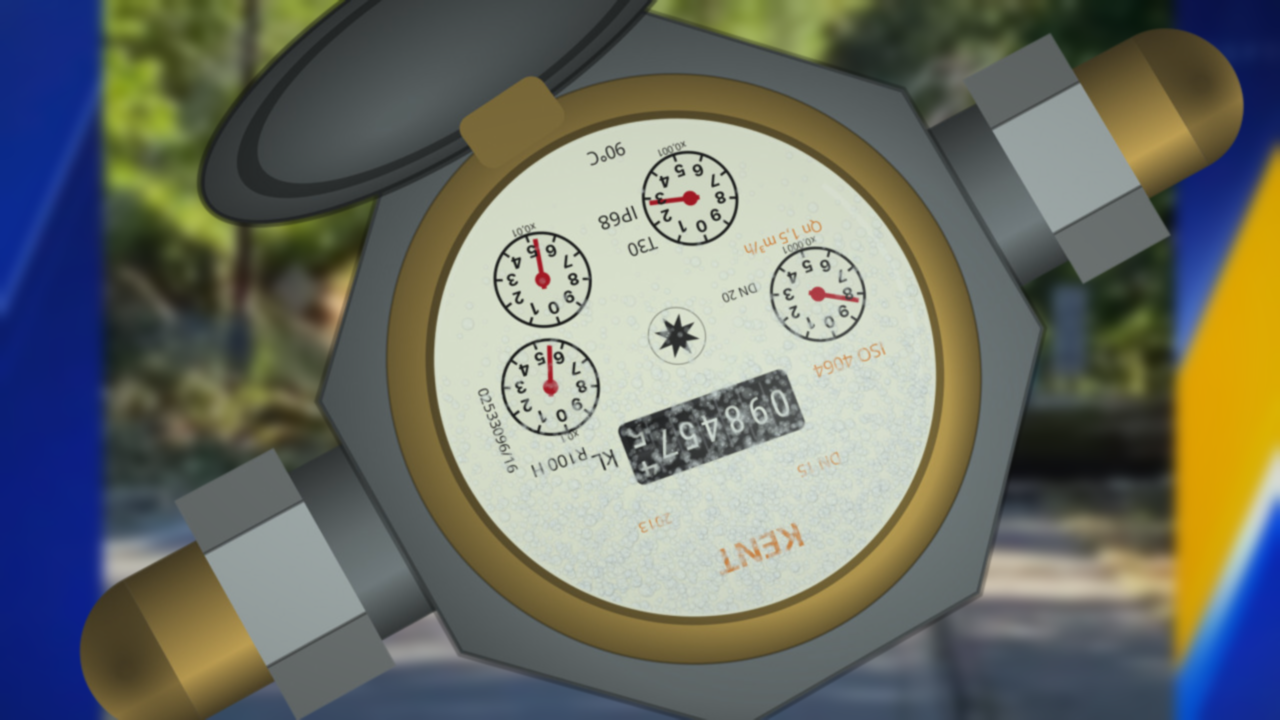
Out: **984574.5528** kL
